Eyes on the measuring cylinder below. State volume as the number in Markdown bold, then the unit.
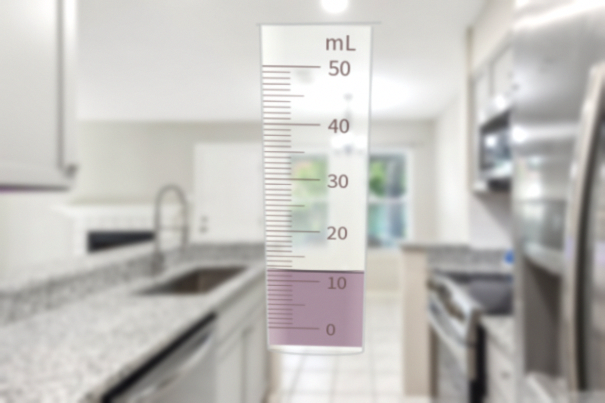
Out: **12** mL
